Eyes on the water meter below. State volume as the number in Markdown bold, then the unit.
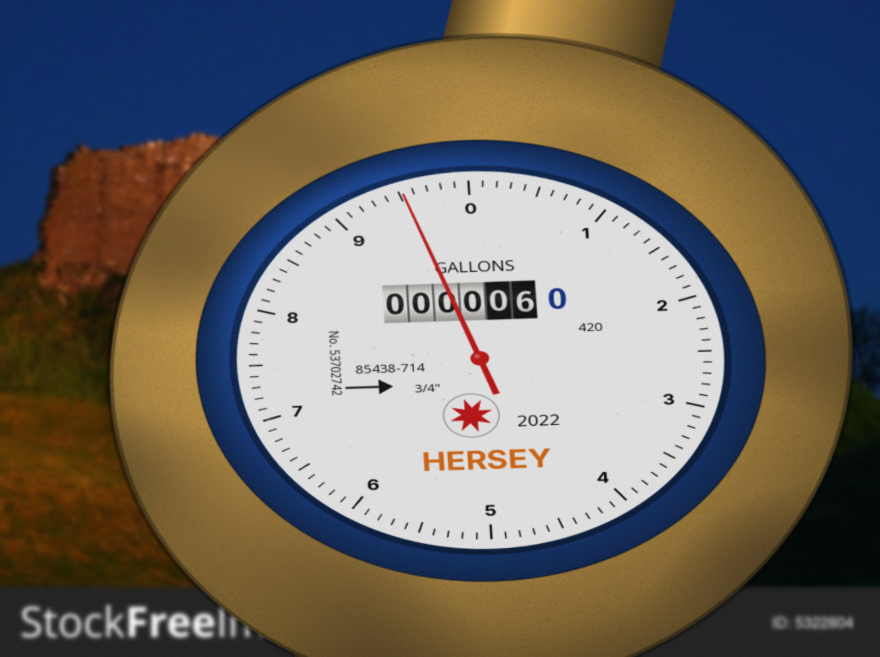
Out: **59.5** gal
